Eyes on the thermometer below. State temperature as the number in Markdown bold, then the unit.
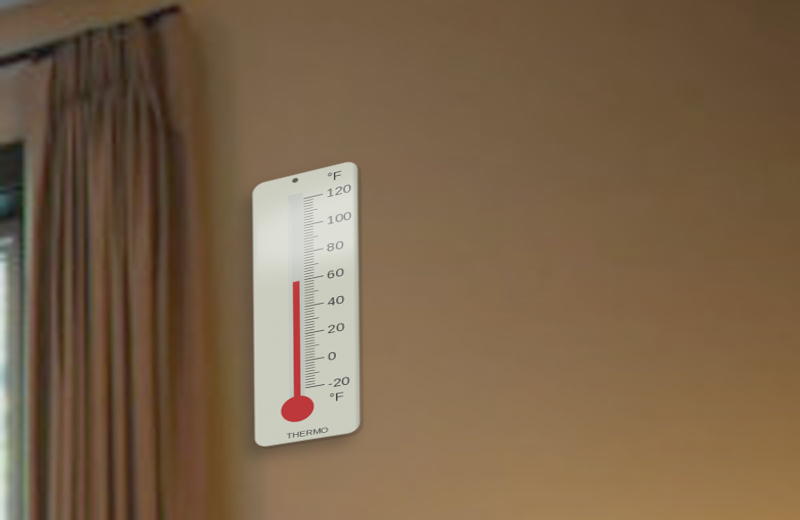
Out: **60** °F
